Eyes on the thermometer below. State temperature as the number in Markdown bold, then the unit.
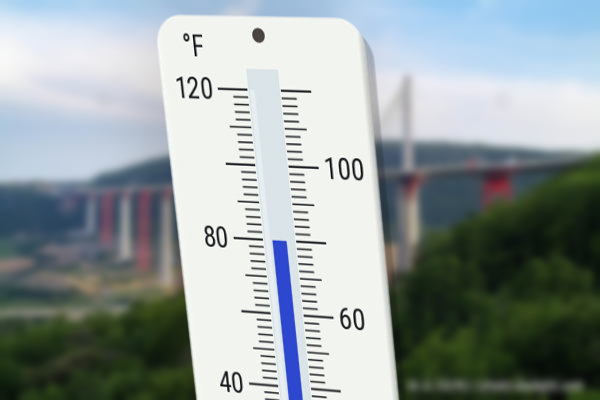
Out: **80** °F
